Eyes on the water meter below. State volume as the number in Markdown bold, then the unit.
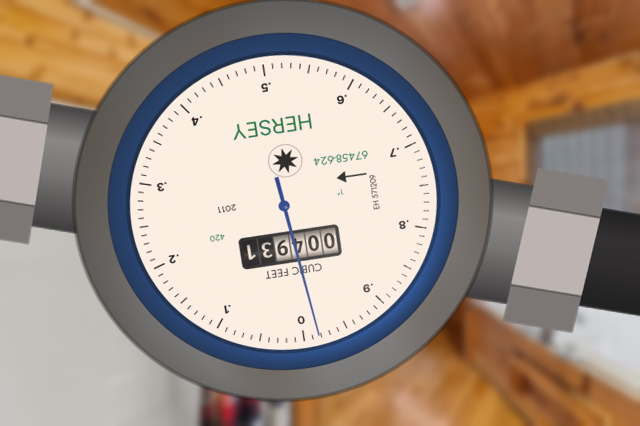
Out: **4930.98** ft³
